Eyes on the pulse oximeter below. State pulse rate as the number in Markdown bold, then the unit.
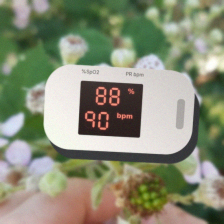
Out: **90** bpm
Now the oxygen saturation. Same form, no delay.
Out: **88** %
